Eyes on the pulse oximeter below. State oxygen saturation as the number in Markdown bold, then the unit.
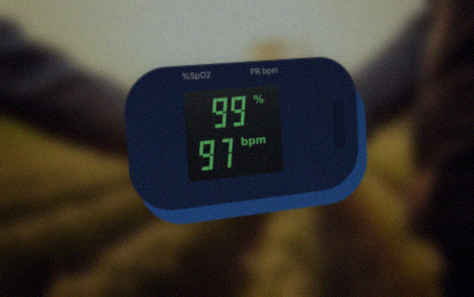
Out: **99** %
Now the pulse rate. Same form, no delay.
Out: **97** bpm
